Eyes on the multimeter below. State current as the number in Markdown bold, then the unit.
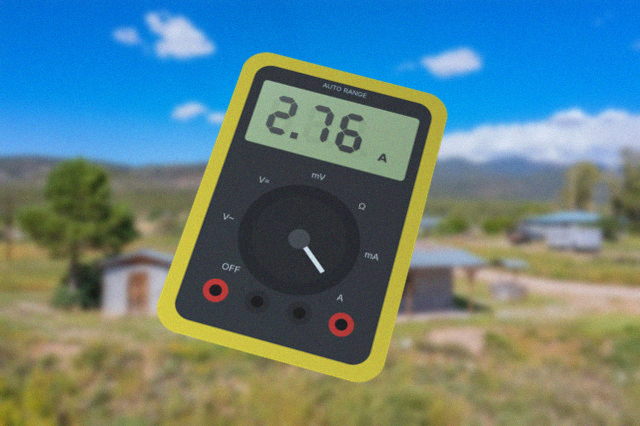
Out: **2.76** A
